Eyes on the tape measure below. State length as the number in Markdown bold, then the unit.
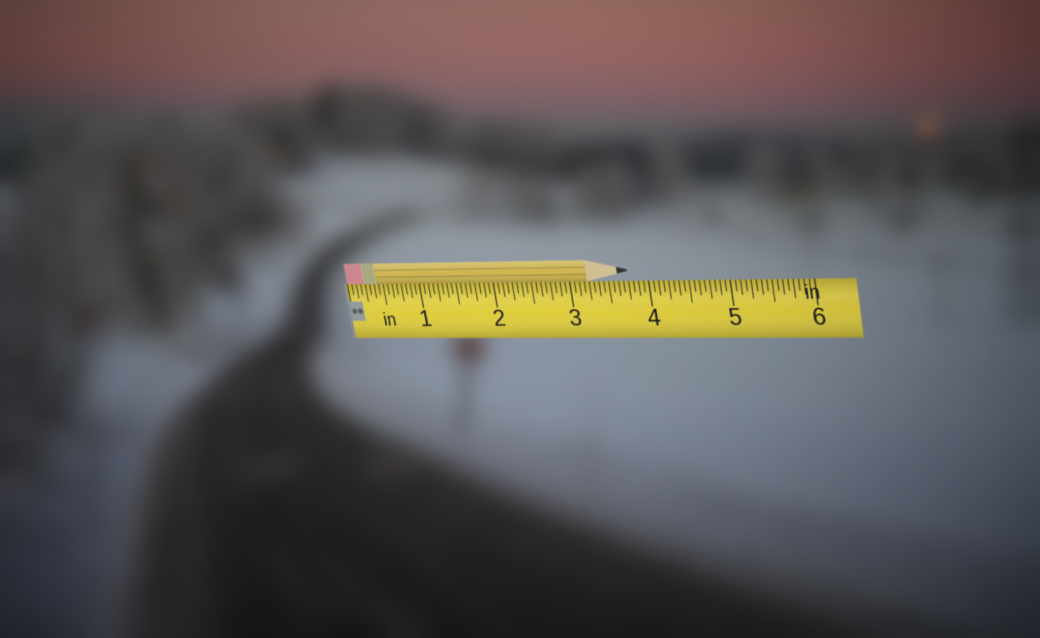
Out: **3.75** in
